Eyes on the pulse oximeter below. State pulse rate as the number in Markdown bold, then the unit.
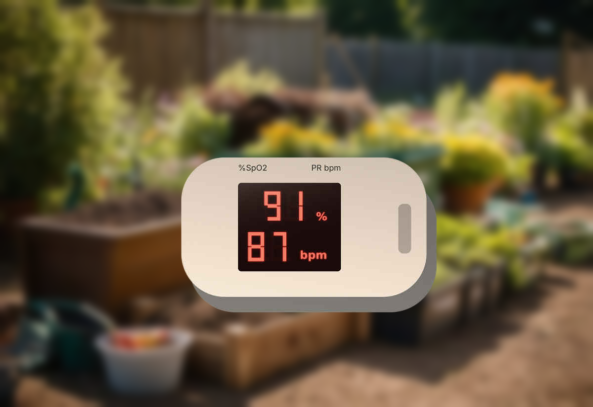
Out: **87** bpm
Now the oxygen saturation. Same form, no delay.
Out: **91** %
